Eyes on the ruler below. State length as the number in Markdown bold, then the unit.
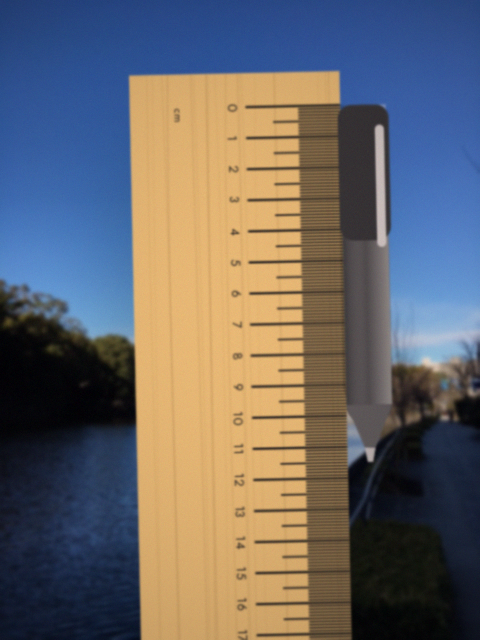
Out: **11.5** cm
